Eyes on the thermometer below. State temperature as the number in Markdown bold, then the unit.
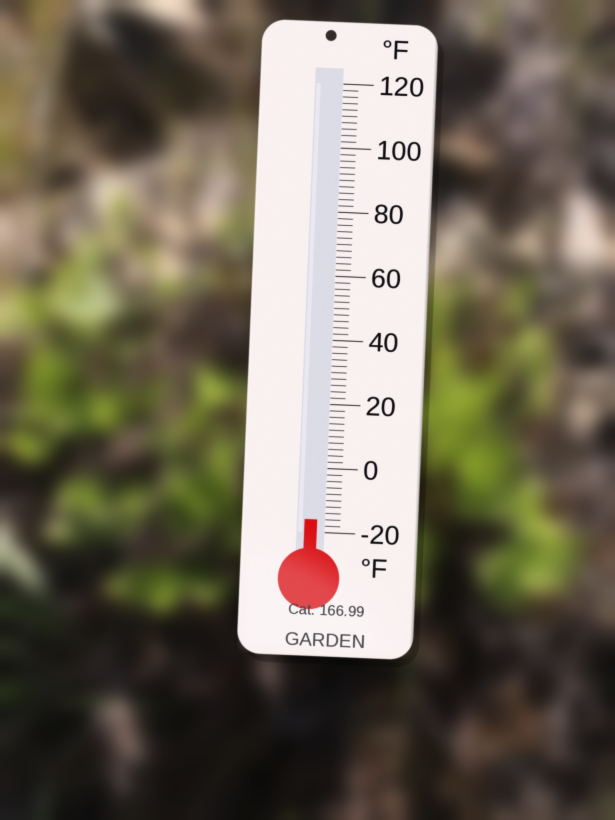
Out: **-16** °F
